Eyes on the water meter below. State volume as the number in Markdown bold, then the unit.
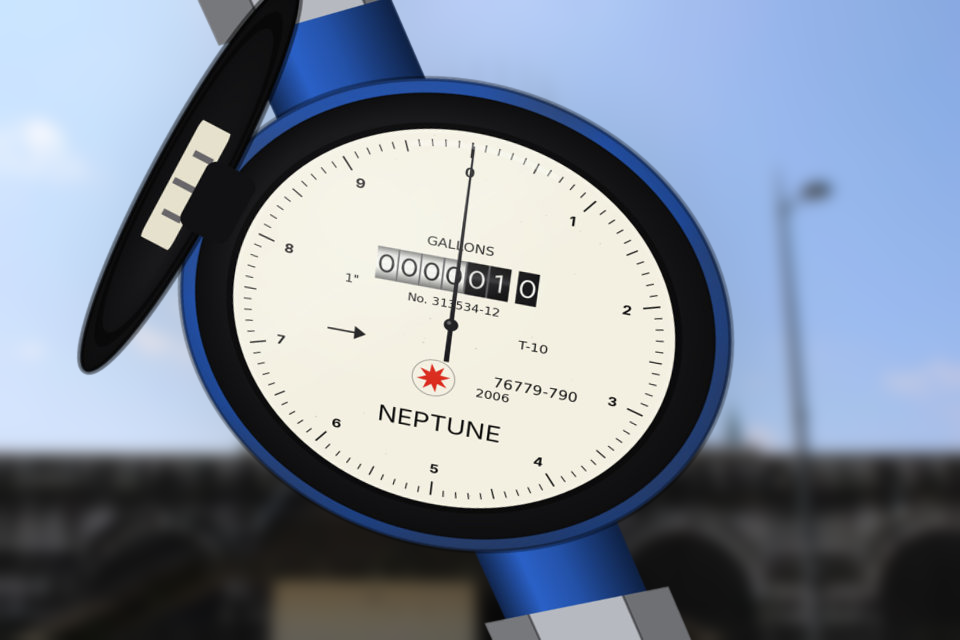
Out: **10.0** gal
